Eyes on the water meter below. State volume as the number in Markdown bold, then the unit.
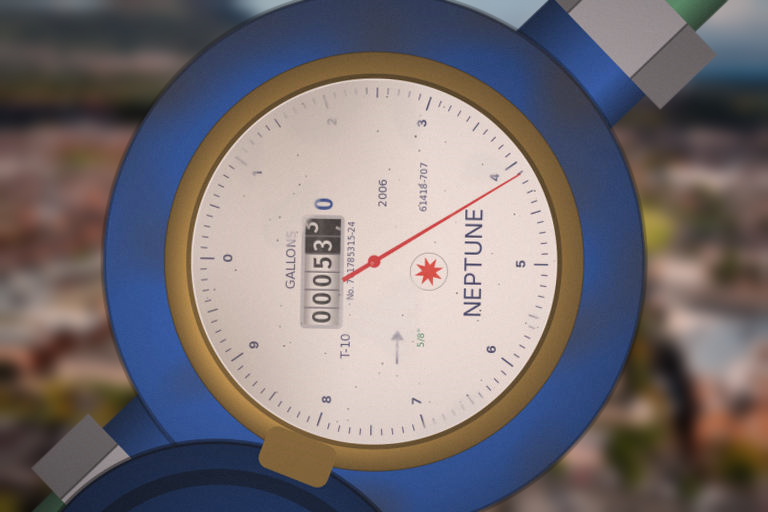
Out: **5334.1** gal
